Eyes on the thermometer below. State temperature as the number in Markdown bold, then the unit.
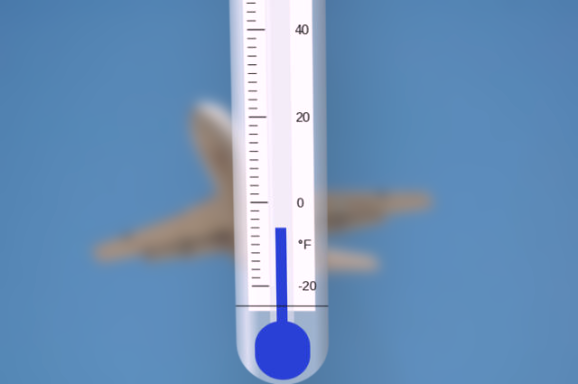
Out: **-6** °F
